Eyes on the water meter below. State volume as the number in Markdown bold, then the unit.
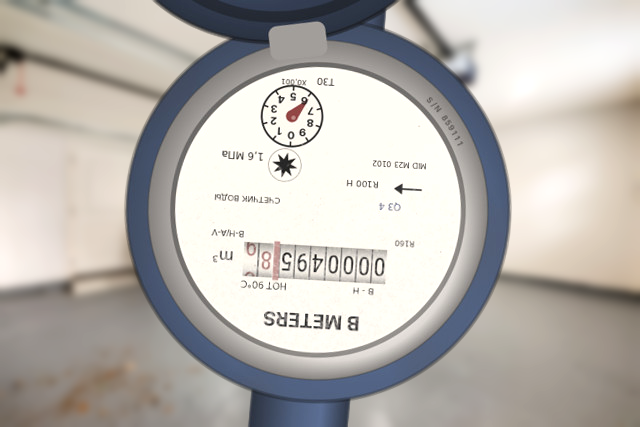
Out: **495.886** m³
